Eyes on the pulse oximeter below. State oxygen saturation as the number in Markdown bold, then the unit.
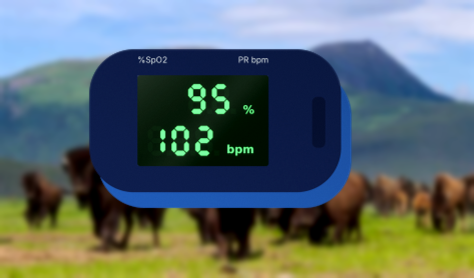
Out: **95** %
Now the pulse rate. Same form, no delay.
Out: **102** bpm
